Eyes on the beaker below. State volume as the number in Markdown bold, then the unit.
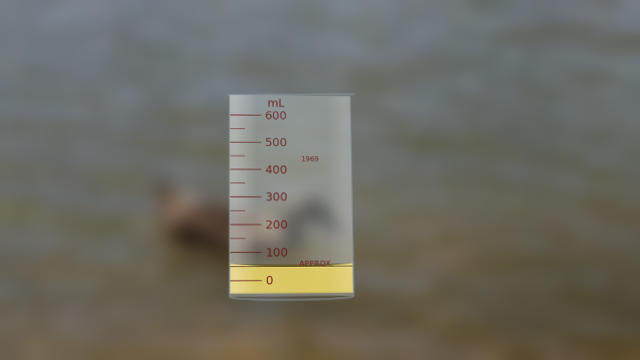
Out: **50** mL
